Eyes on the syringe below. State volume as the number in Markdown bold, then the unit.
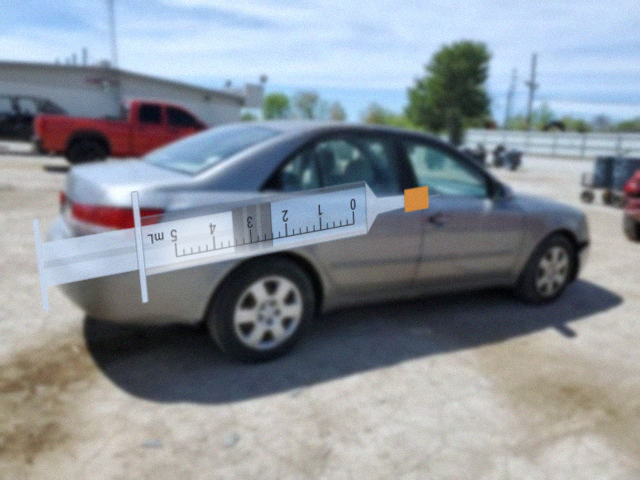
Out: **2.4** mL
